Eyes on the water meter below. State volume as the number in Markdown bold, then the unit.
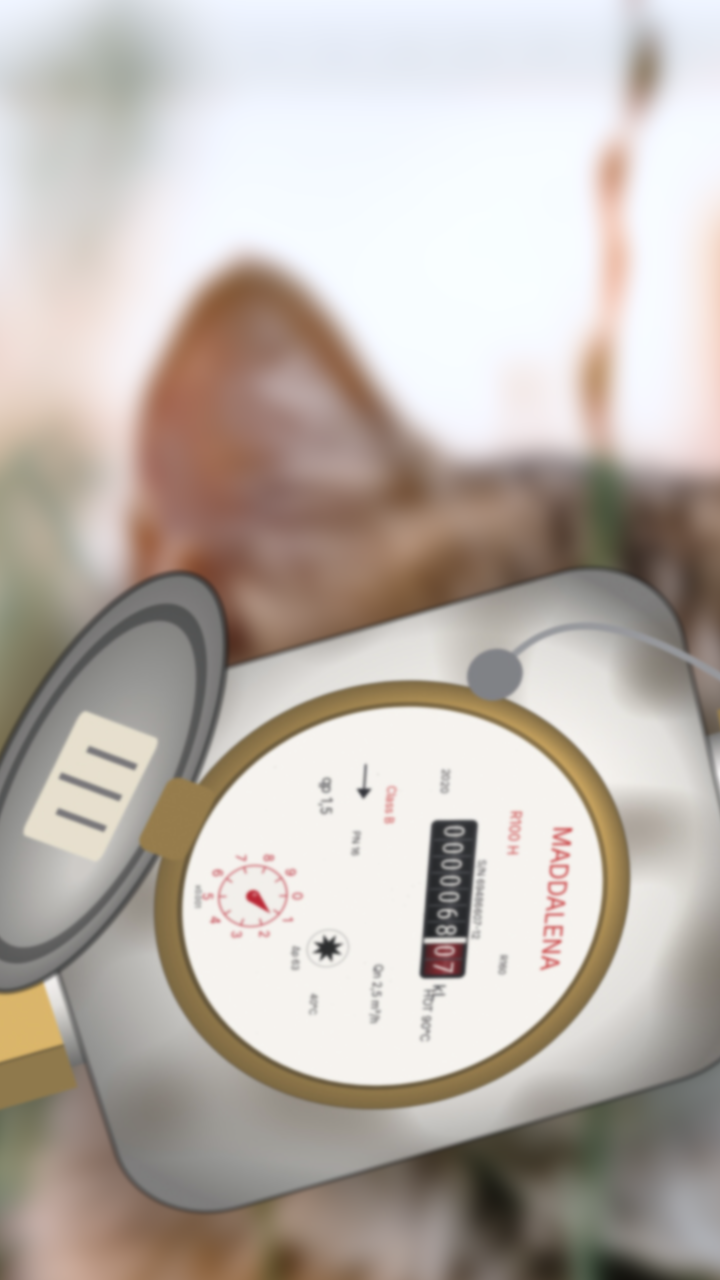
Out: **68.071** kL
